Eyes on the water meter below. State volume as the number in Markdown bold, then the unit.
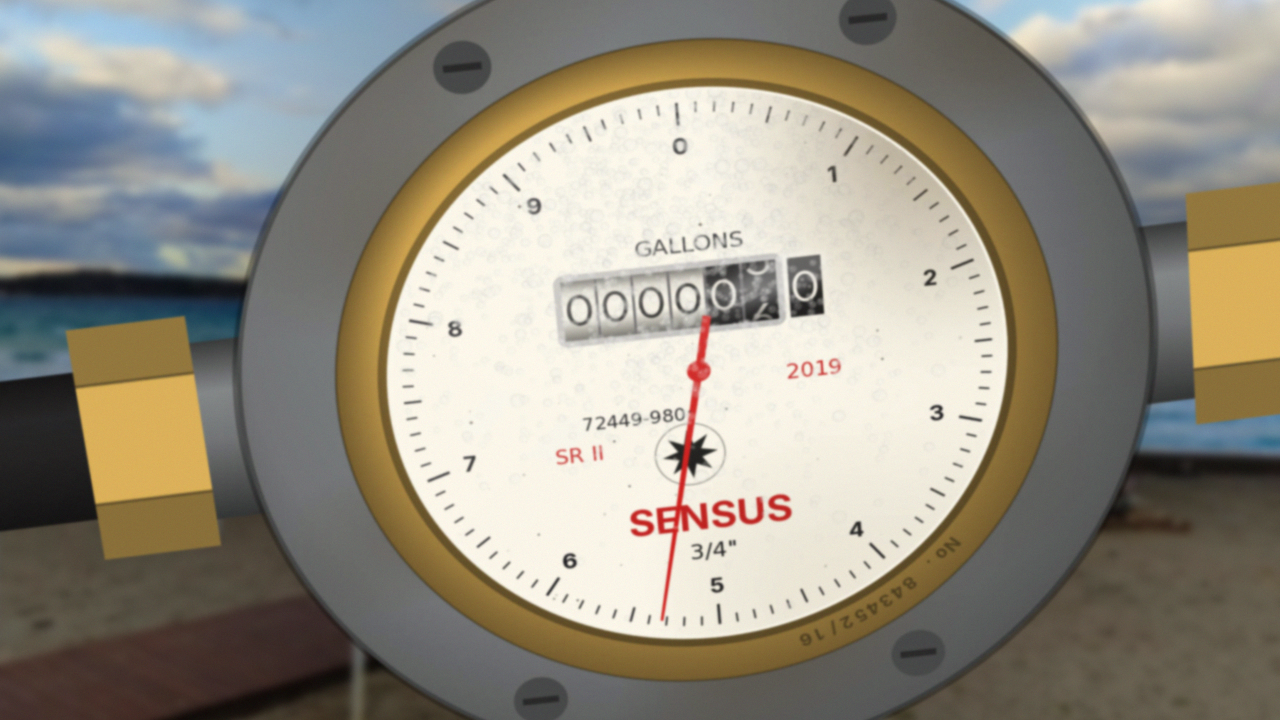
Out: **55.3** gal
